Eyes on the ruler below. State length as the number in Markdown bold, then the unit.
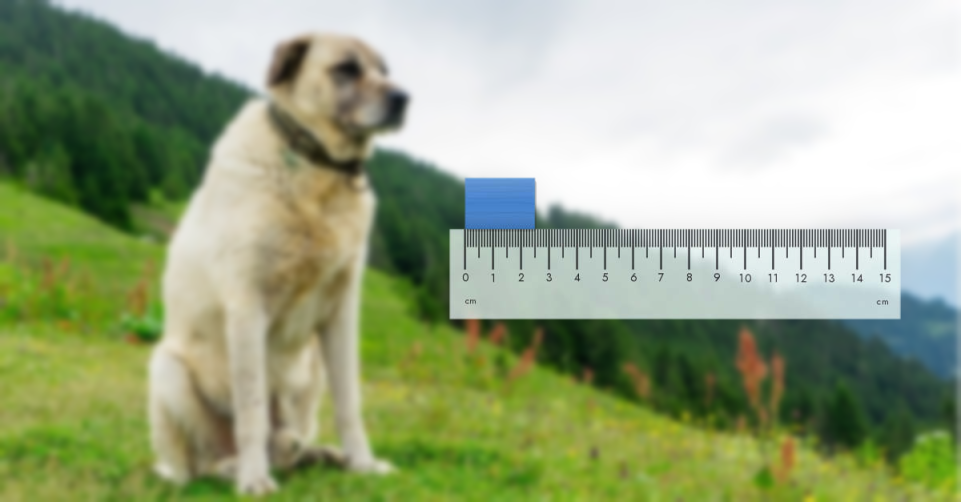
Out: **2.5** cm
